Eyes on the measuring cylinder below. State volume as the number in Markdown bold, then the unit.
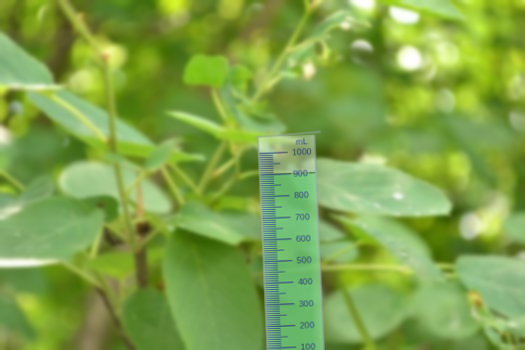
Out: **900** mL
